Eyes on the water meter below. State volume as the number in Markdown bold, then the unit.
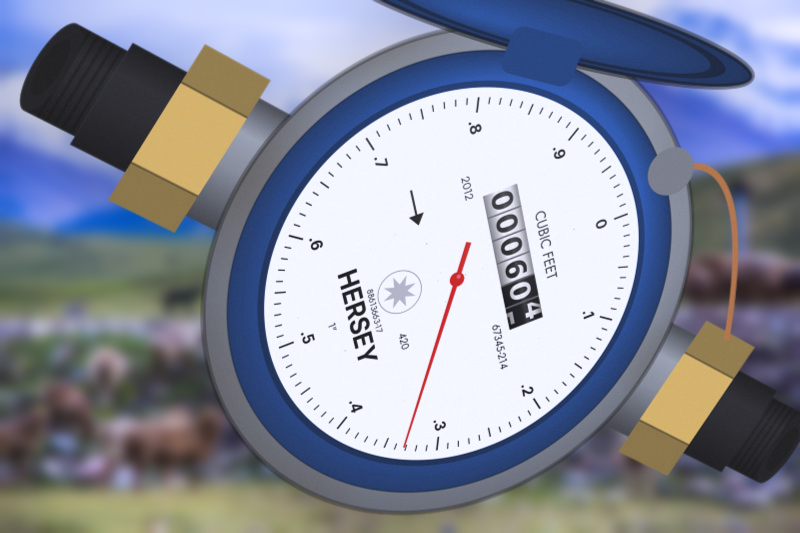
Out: **604.33** ft³
